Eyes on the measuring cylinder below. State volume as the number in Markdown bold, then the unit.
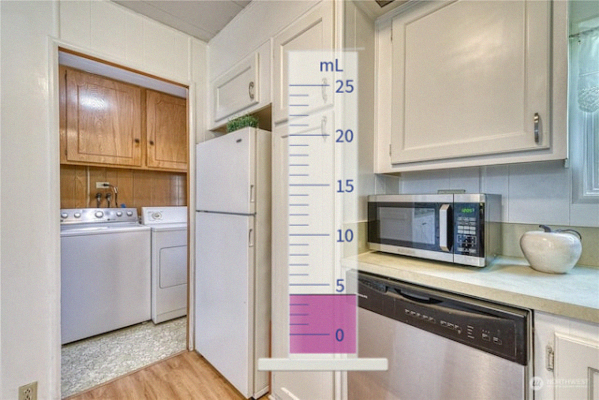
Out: **4** mL
